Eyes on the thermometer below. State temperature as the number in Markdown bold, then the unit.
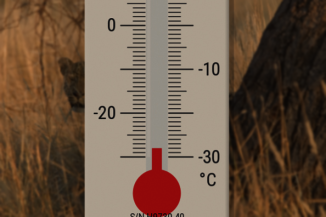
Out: **-28** °C
